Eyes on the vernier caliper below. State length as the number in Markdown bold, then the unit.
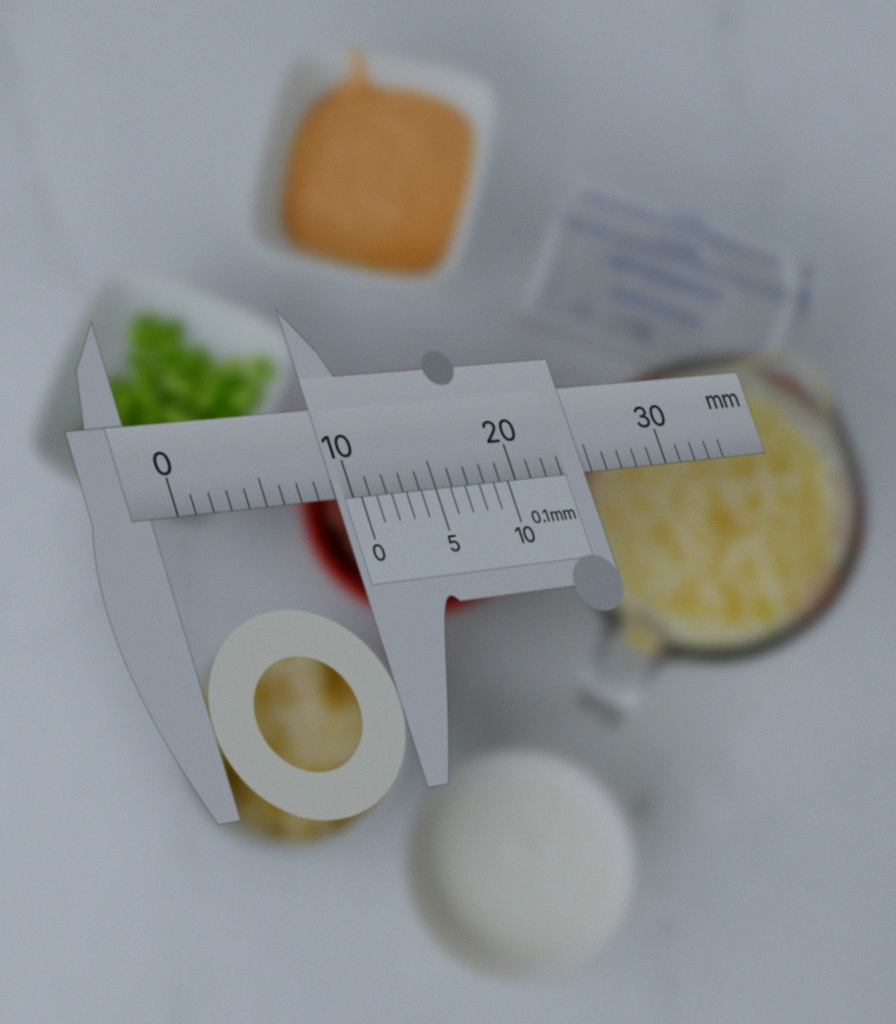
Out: **10.5** mm
